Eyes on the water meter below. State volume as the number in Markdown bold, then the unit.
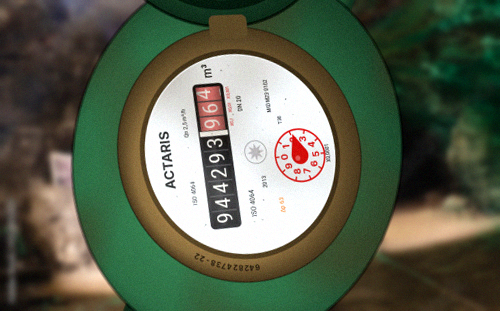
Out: **944293.9642** m³
